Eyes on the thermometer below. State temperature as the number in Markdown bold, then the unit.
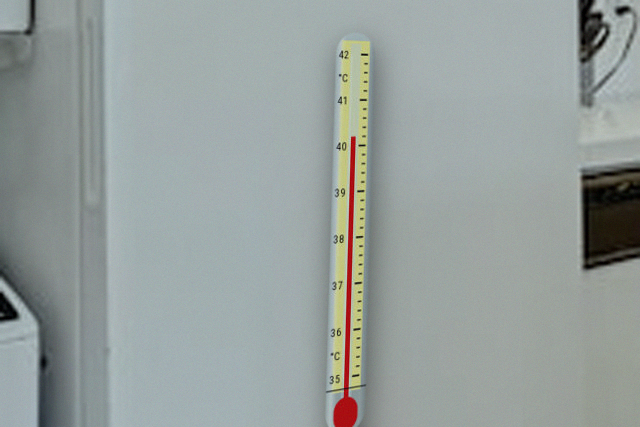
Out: **40.2** °C
